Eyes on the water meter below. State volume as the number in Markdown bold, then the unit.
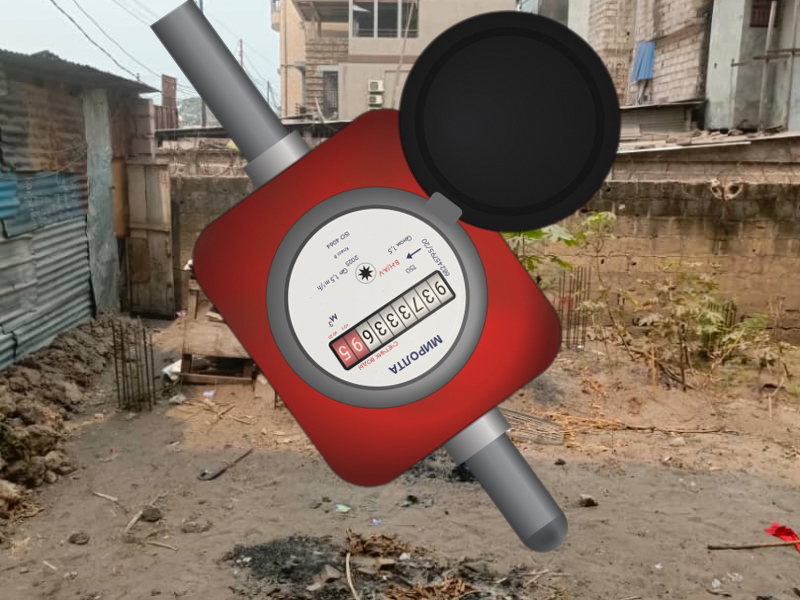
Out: **9373336.95** m³
